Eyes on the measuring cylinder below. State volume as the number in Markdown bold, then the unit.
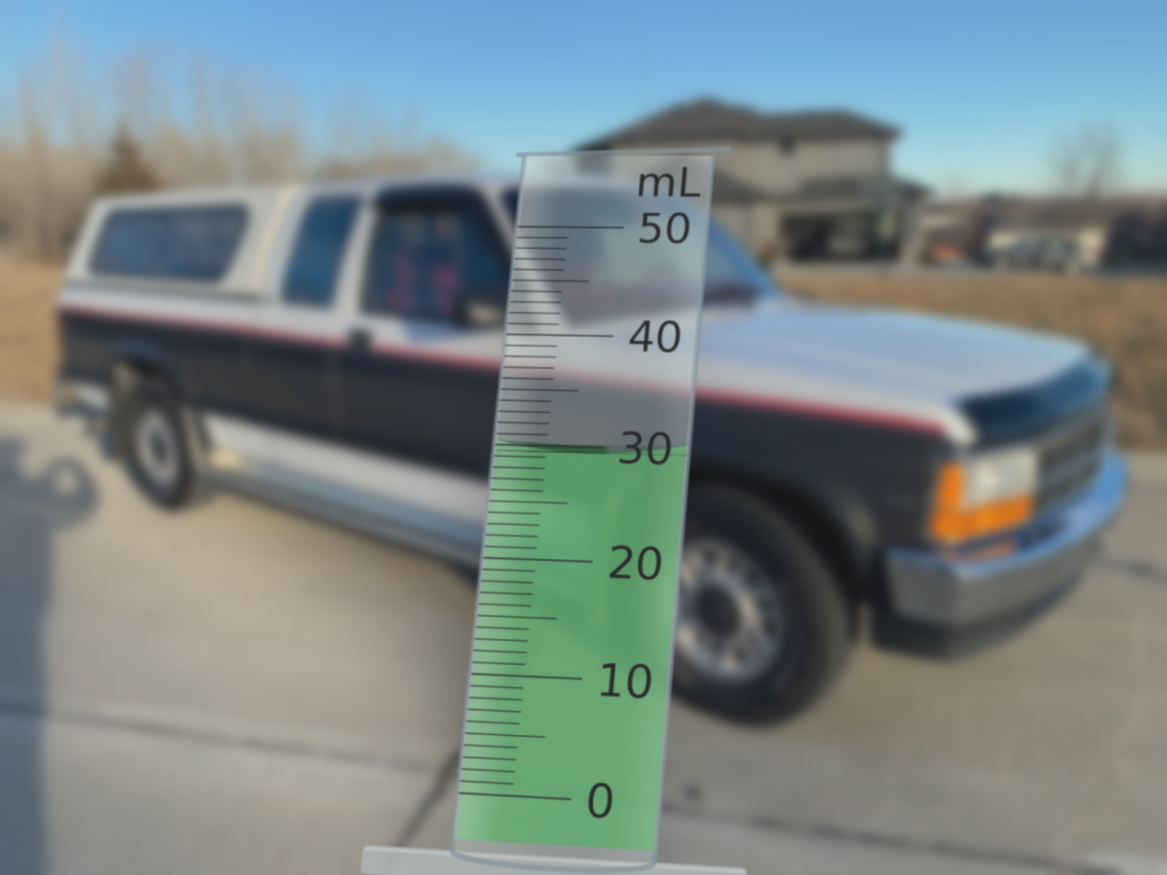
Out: **29.5** mL
